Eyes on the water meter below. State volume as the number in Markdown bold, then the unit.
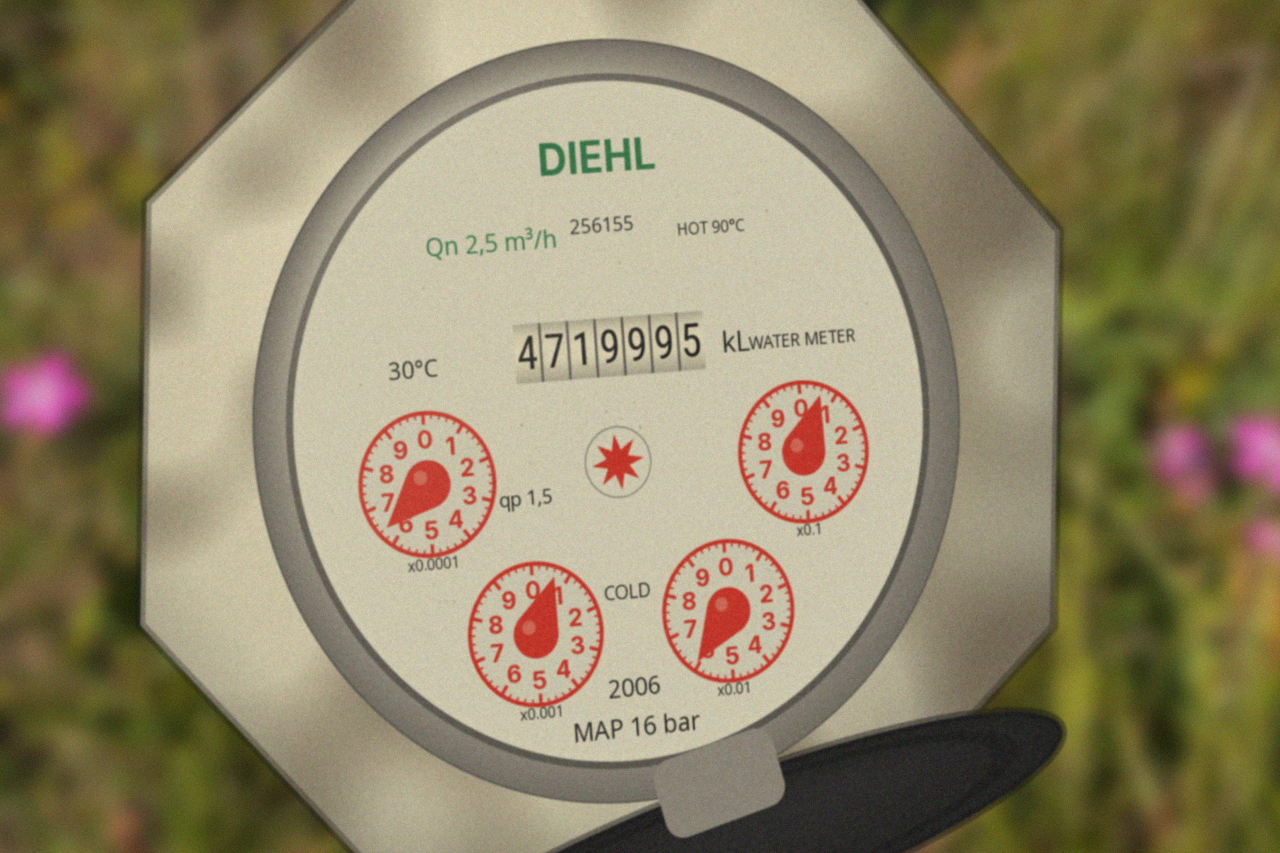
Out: **4719995.0606** kL
